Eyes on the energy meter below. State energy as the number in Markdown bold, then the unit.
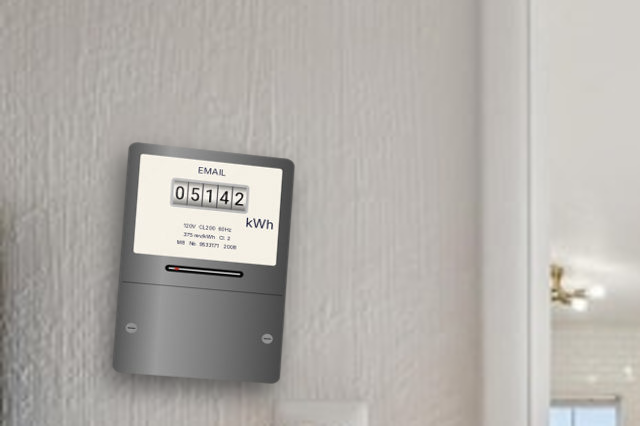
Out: **5142** kWh
